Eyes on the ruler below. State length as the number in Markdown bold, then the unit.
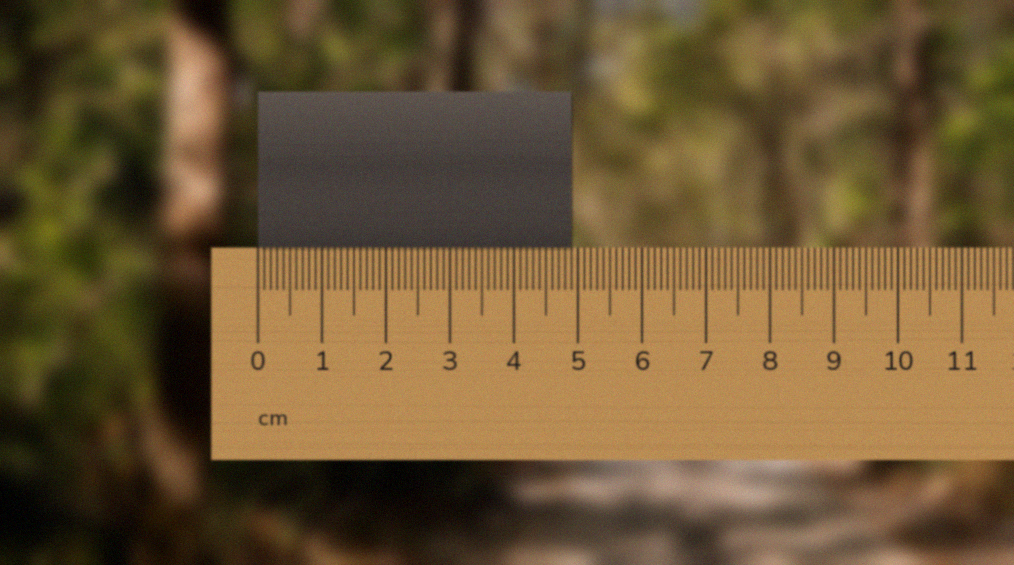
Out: **4.9** cm
